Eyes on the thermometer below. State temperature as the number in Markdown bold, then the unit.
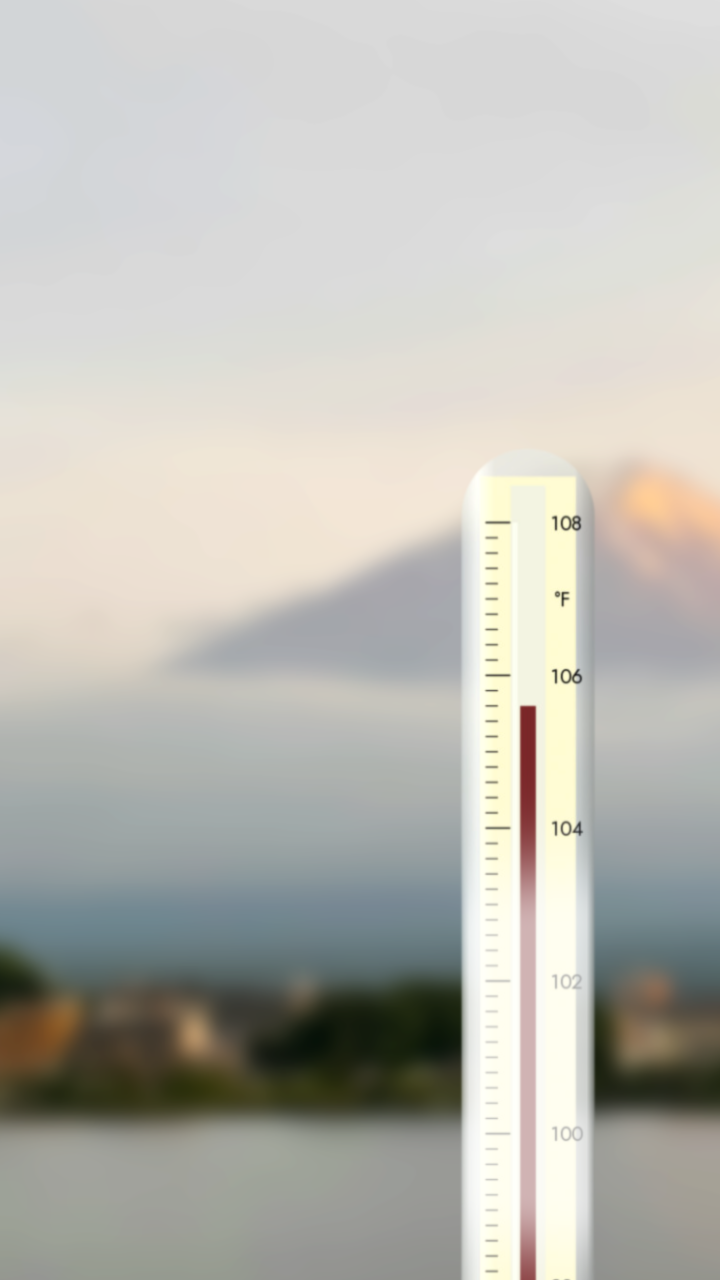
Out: **105.6** °F
